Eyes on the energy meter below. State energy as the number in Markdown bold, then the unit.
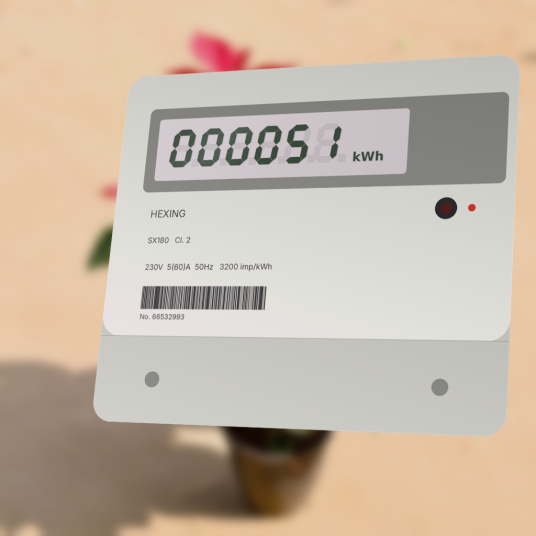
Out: **51** kWh
